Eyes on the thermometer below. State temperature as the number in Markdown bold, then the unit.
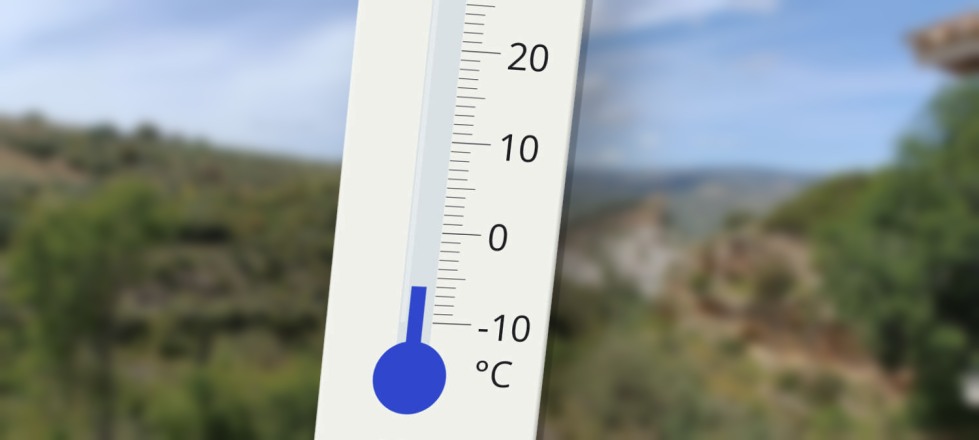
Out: **-6** °C
